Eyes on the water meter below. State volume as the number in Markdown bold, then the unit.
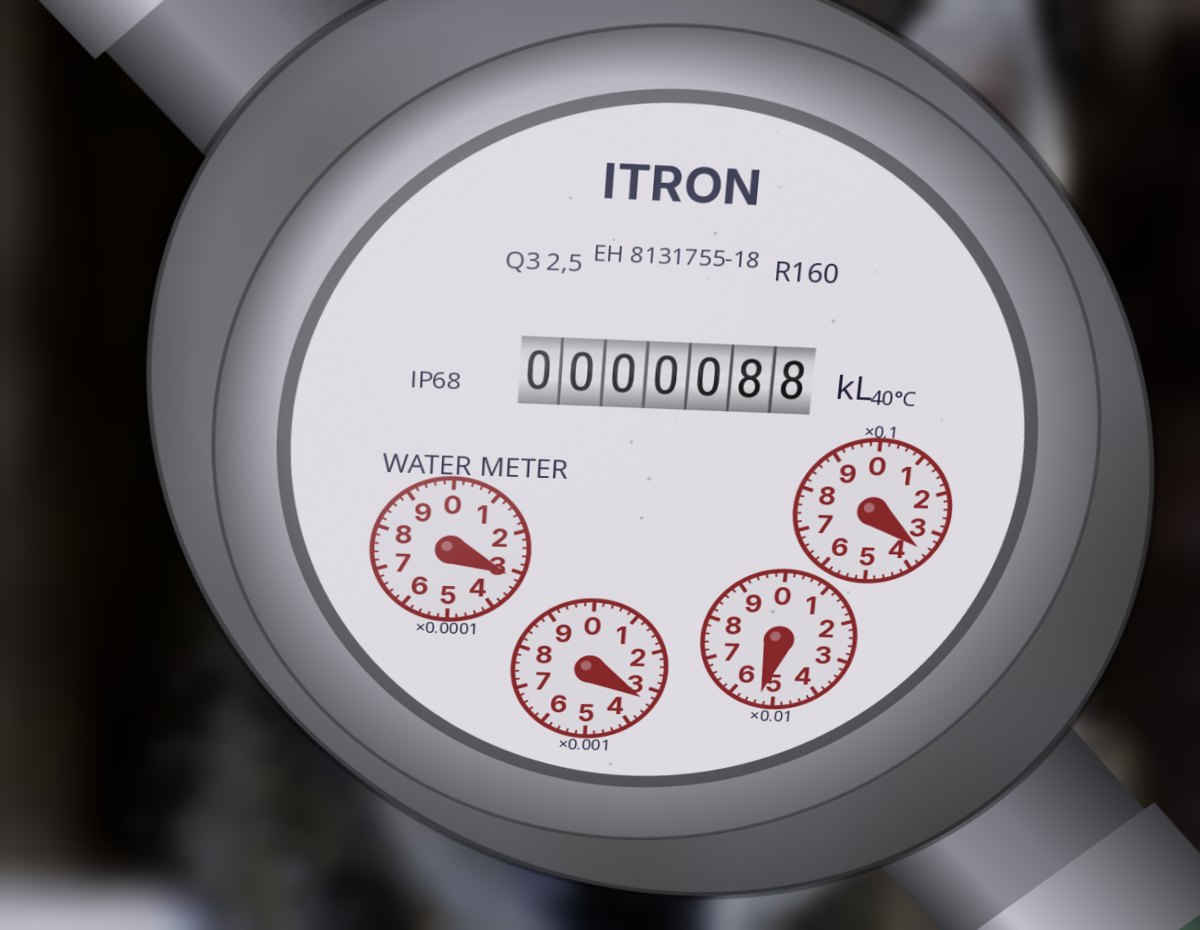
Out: **88.3533** kL
